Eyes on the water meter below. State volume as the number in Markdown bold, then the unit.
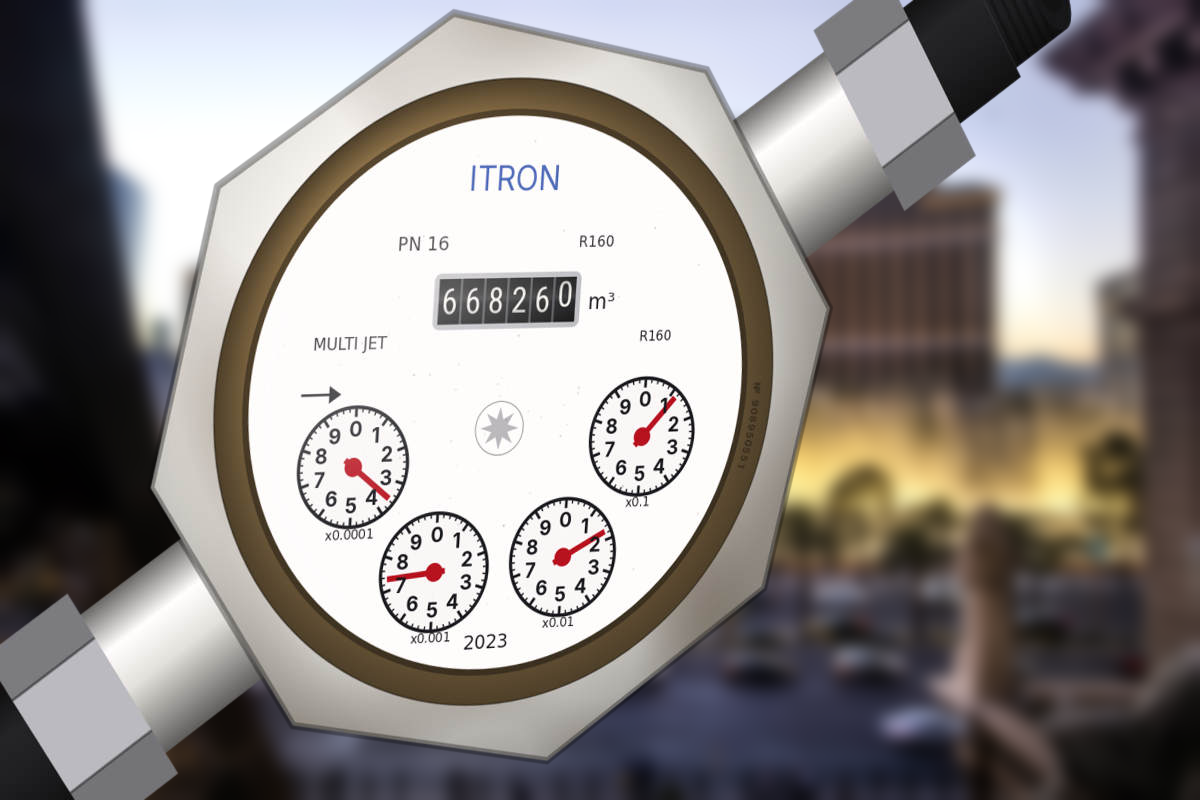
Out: **668260.1173** m³
